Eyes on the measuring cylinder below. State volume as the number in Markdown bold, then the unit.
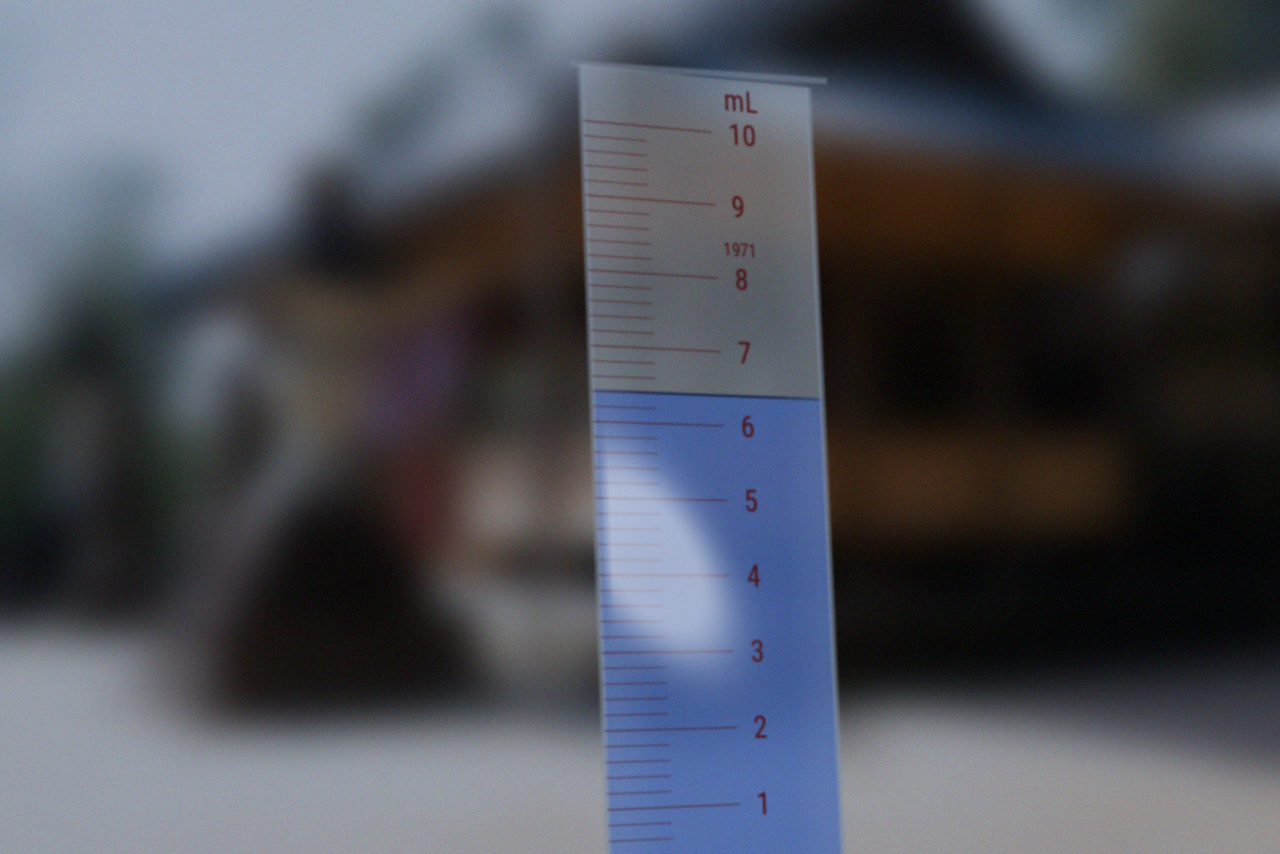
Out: **6.4** mL
